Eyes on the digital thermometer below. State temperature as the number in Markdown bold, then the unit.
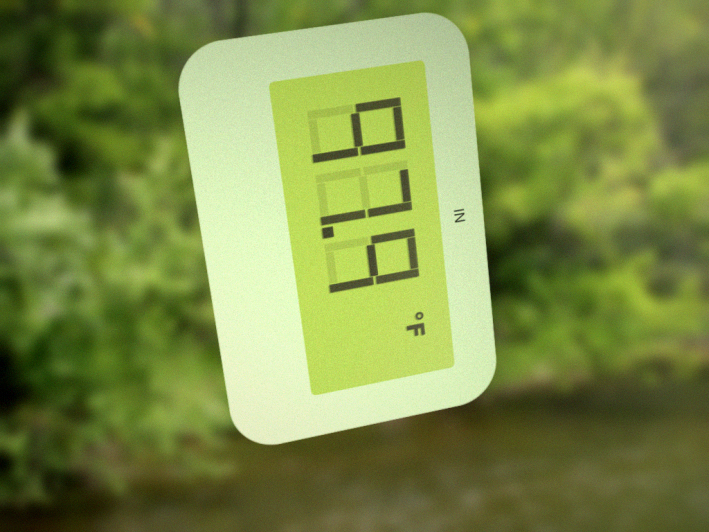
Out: **97.9** °F
